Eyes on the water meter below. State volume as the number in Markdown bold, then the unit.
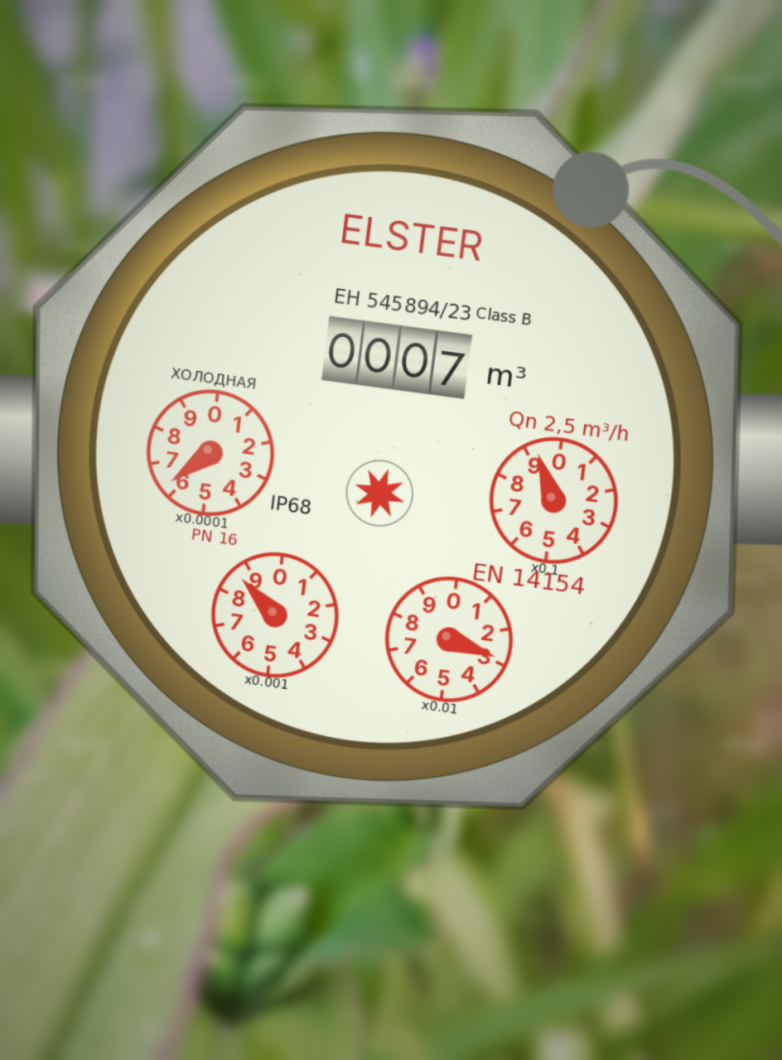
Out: **6.9286** m³
